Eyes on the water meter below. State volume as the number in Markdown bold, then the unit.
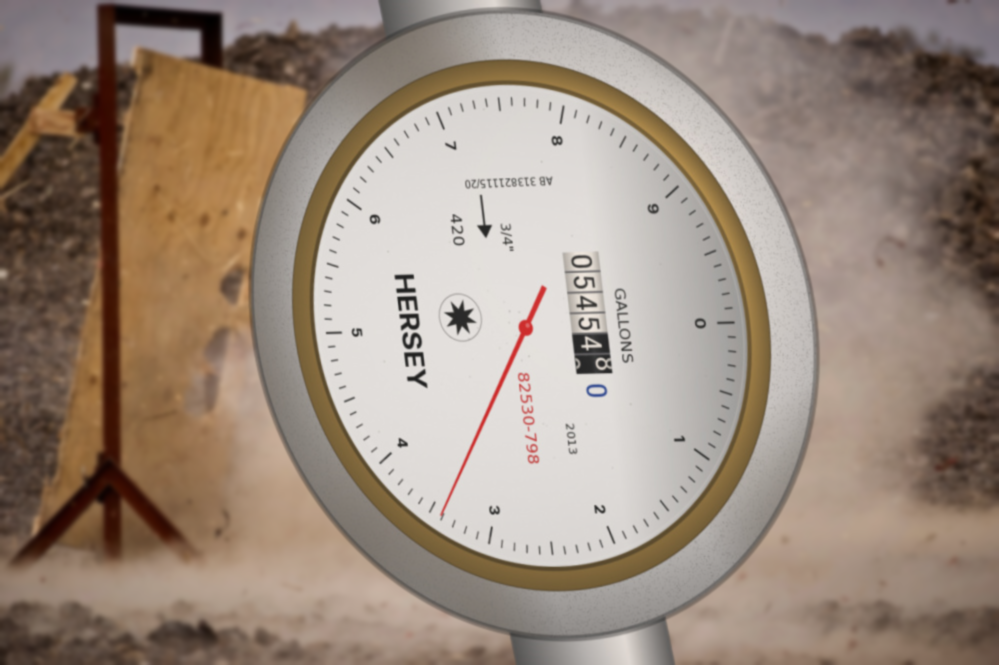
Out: **545483.4** gal
